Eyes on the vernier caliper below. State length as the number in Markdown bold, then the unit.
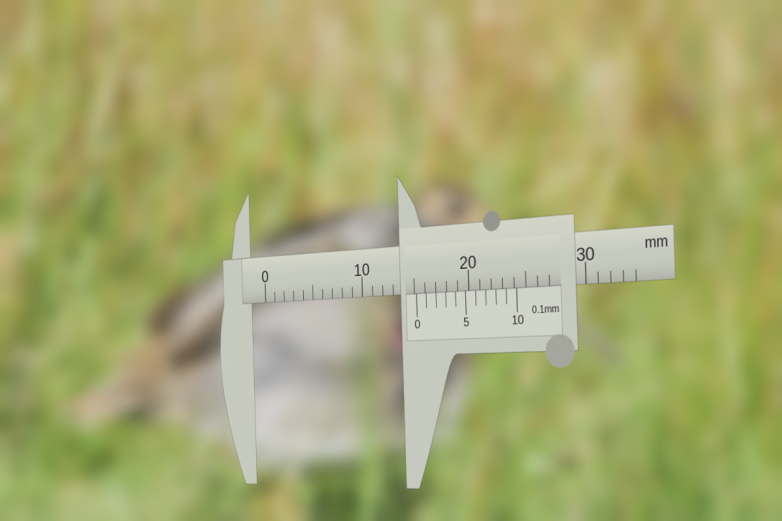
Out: **15.2** mm
